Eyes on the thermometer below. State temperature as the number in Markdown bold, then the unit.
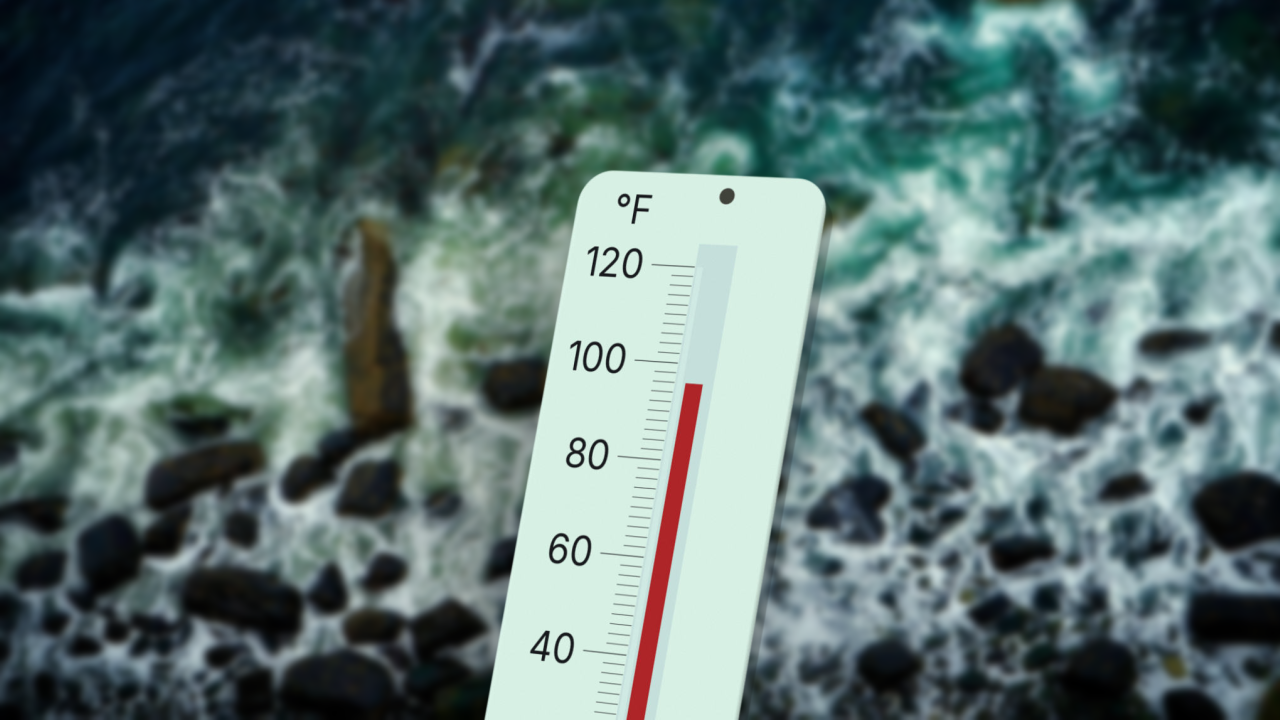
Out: **96** °F
